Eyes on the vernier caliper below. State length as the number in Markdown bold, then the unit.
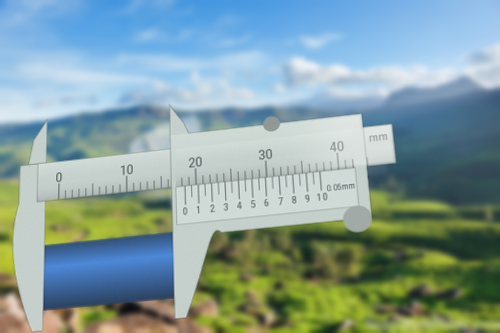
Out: **18.4** mm
